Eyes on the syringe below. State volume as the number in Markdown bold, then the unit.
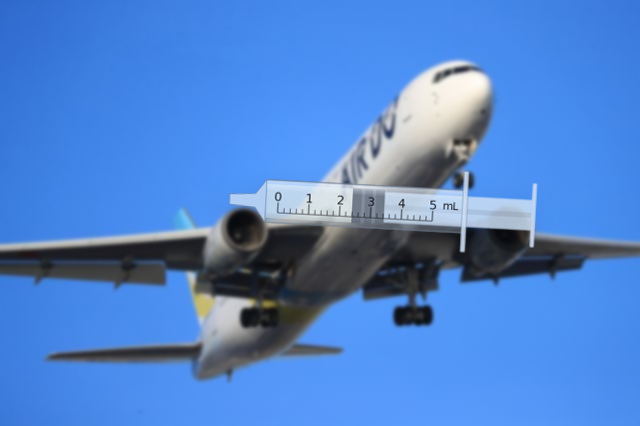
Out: **2.4** mL
